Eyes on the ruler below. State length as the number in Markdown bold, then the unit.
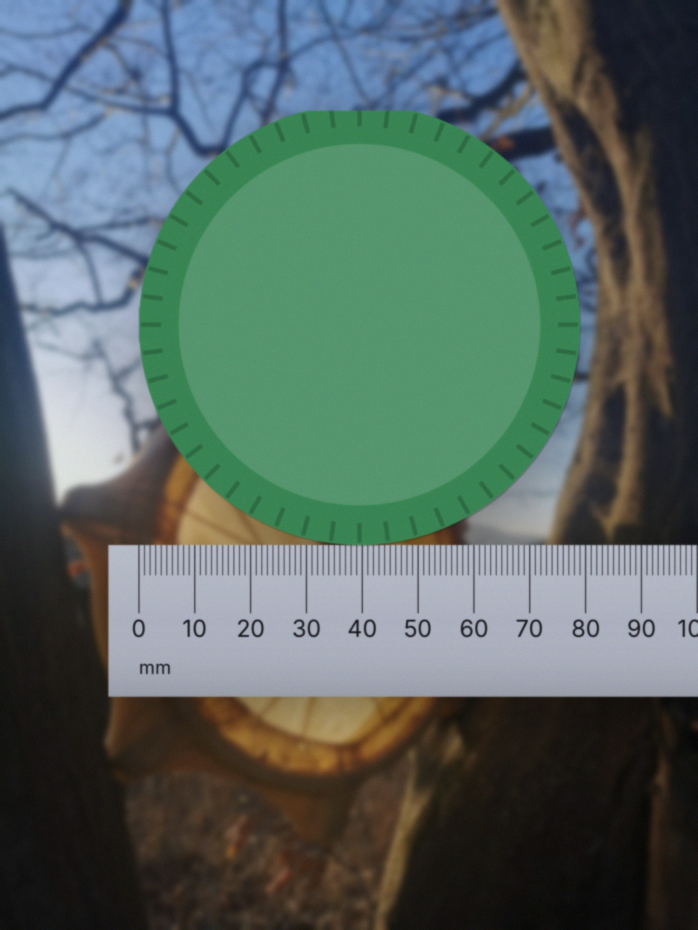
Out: **79** mm
